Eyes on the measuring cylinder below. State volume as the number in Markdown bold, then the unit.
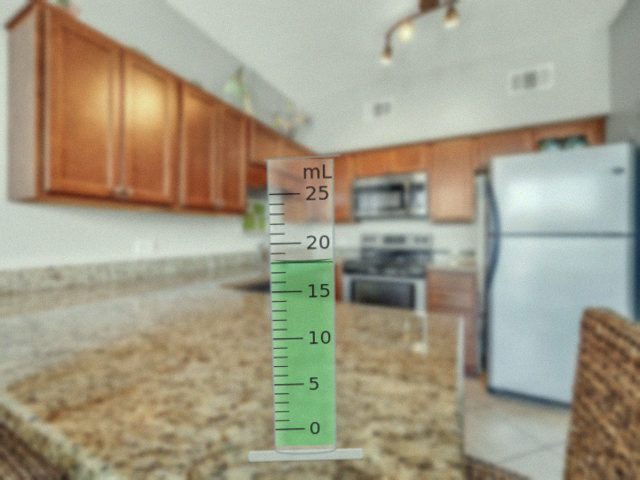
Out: **18** mL
